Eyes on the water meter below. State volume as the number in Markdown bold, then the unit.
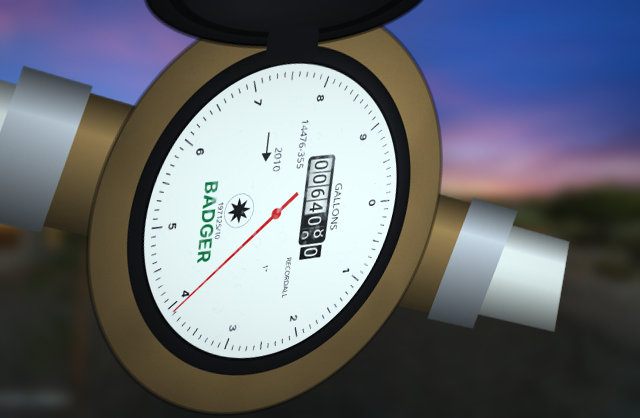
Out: **64083.9** gal
